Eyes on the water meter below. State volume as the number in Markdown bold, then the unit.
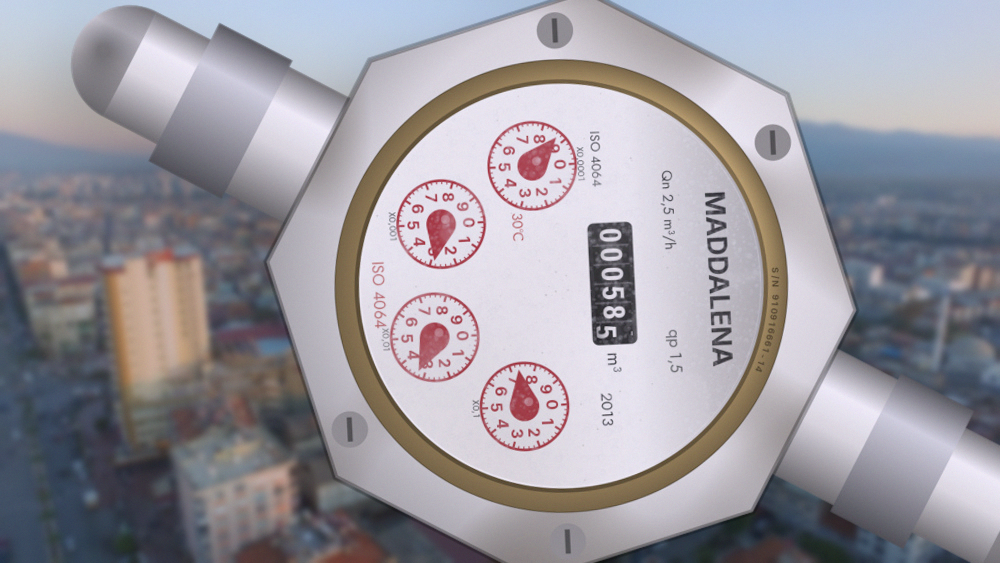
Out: **584.7328** m³
